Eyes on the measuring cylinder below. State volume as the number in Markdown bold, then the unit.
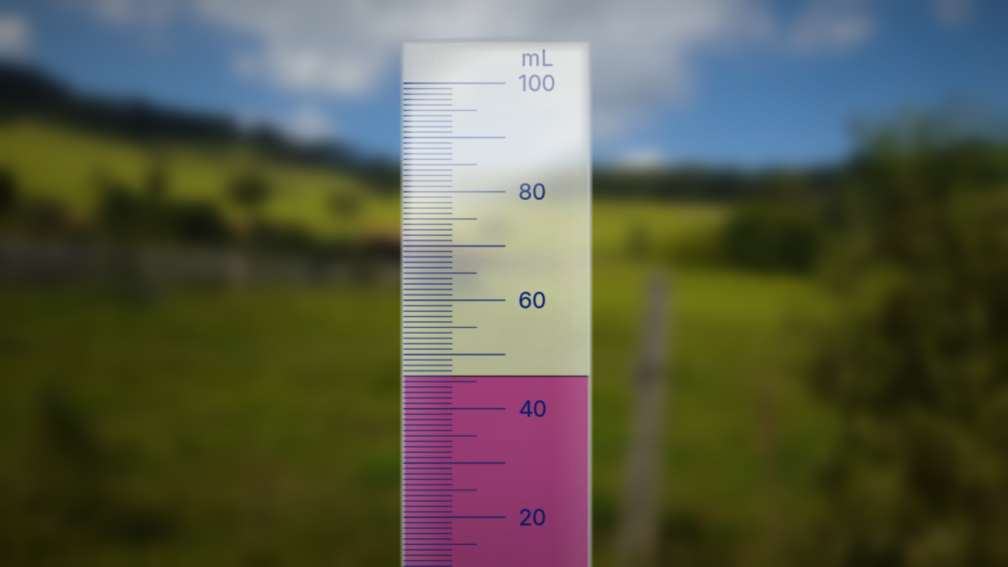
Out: **46** mL
